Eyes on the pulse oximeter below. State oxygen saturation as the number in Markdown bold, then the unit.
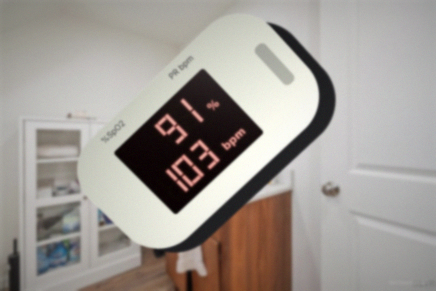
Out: **91** %
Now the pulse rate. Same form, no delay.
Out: **103** bpm
